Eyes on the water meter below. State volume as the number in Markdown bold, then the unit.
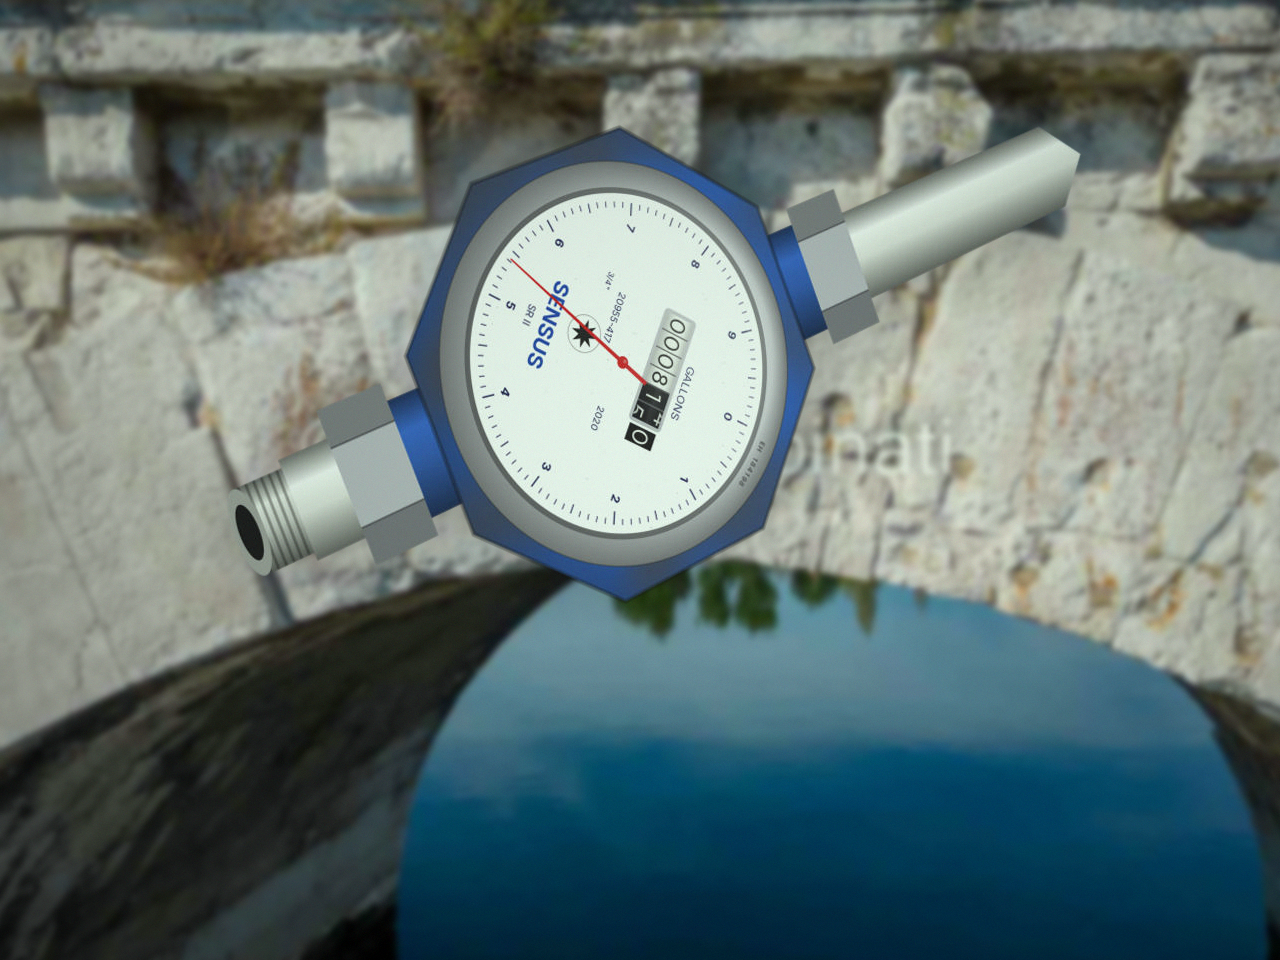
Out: **8145.4** gal
